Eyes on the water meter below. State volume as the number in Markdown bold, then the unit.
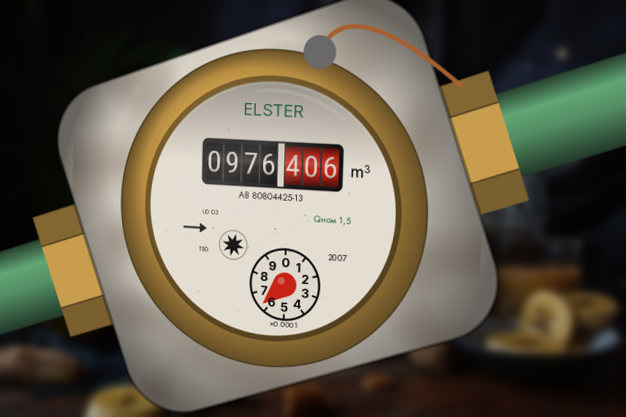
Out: **976.4066** m³
